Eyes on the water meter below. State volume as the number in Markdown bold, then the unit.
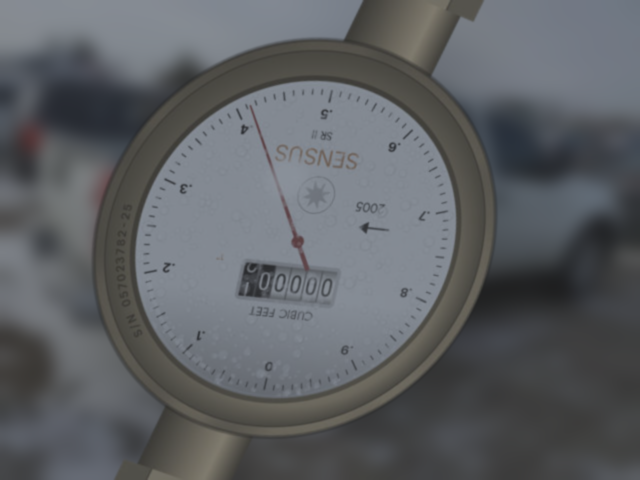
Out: **1.41** ft³
